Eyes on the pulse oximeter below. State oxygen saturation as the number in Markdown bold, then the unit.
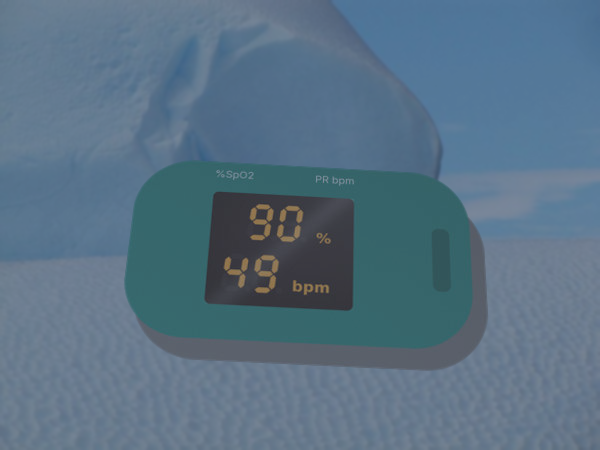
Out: **90** %
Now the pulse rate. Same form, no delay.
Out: **49** bpm
